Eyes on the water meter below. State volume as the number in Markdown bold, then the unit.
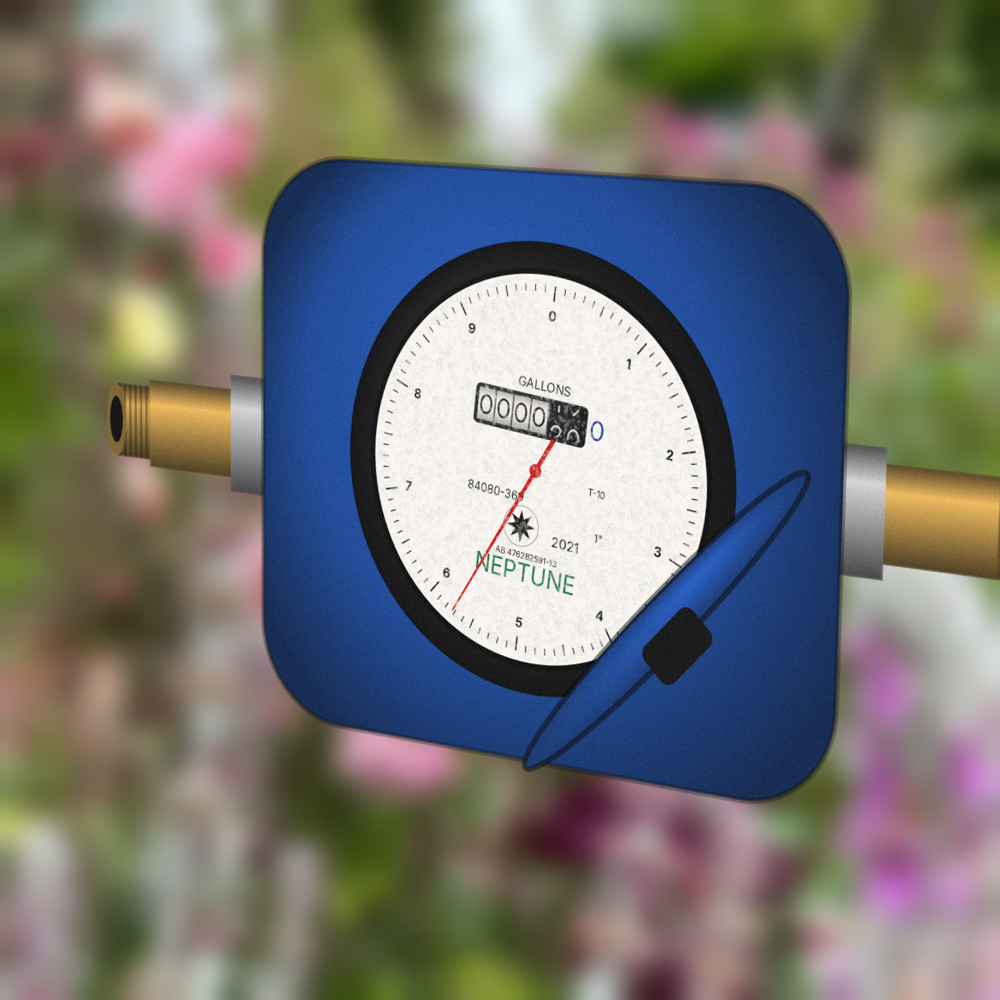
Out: **195.7** gal
